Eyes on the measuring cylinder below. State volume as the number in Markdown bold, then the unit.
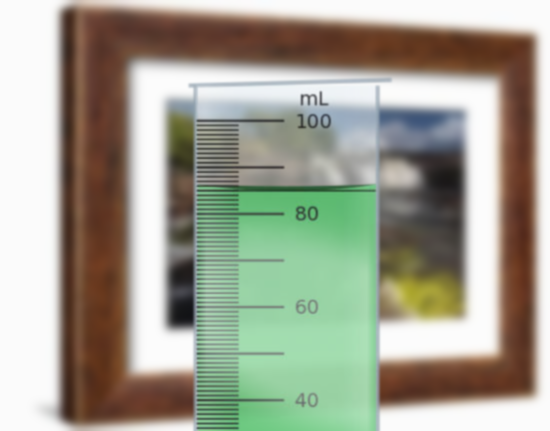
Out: **85** mL
